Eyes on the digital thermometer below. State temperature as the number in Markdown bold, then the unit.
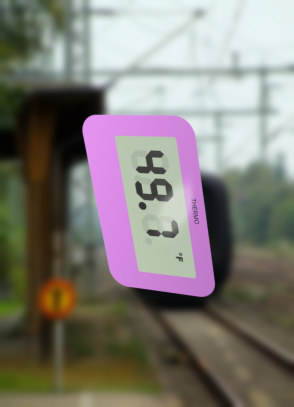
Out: **49.7** °F
